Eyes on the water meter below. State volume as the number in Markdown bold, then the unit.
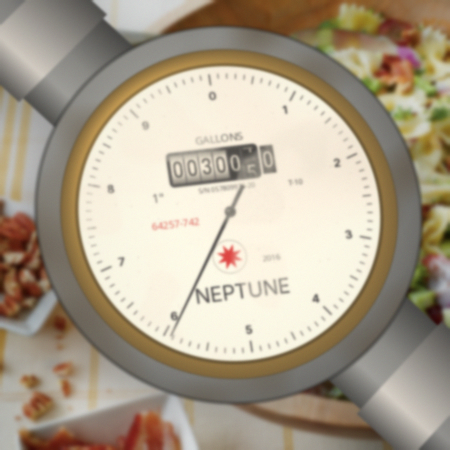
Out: **30045.9** gal
